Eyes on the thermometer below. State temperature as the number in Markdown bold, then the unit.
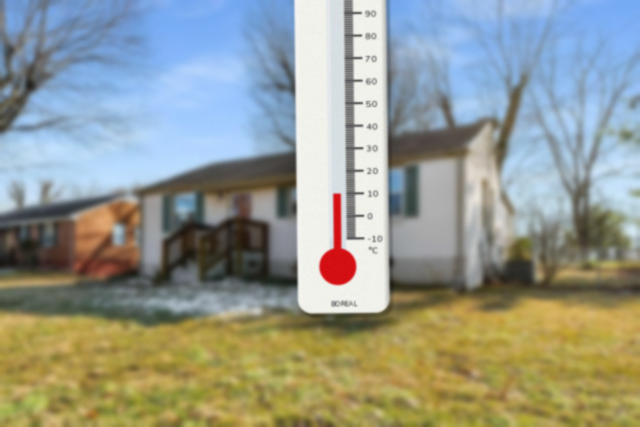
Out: **10** °C
